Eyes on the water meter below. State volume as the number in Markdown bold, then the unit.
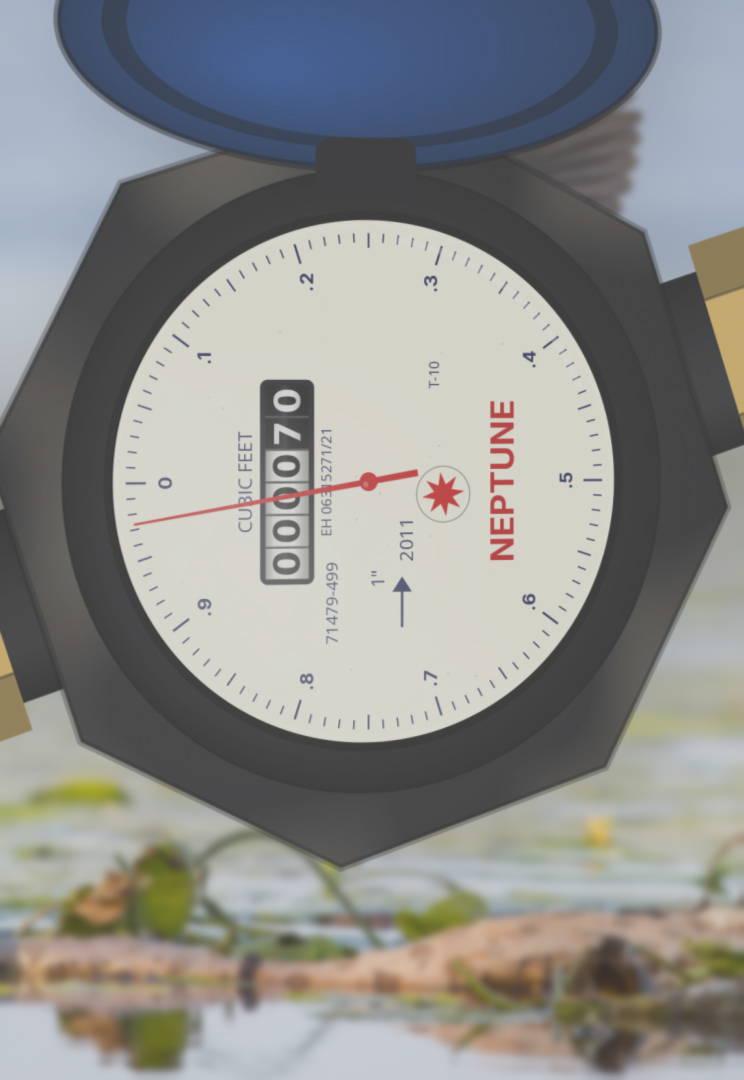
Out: **69.97** ft³
